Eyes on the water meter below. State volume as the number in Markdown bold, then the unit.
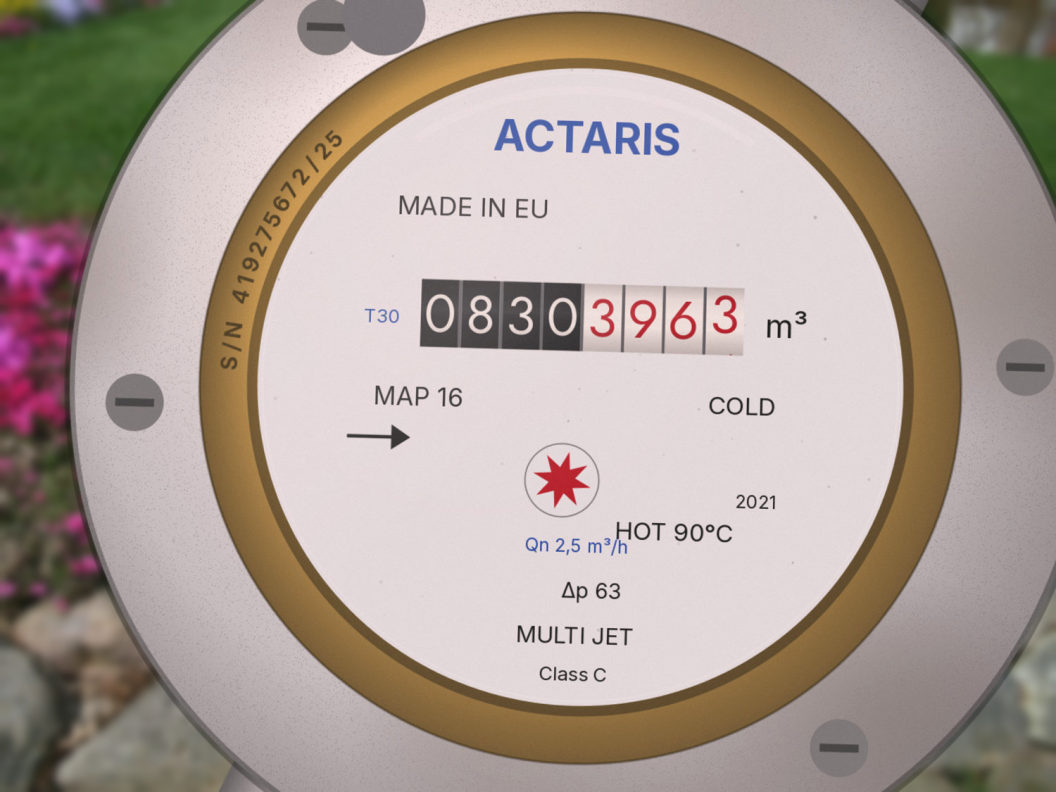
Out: **830.3963** m³
